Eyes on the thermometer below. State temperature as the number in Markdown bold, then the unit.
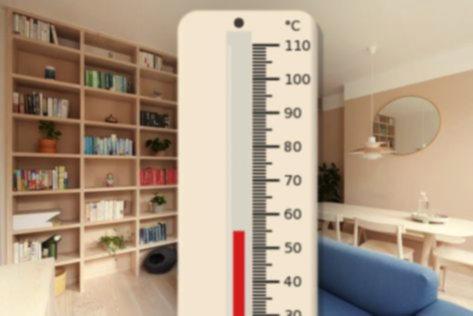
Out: **55** °C
